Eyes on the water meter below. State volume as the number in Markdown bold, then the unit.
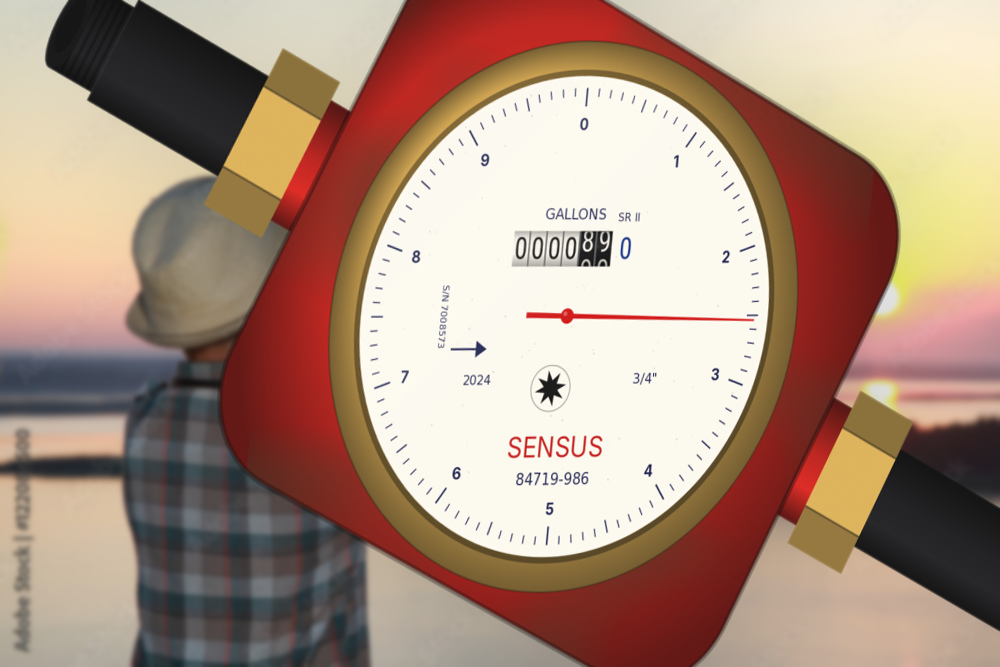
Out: **892.5** gal
